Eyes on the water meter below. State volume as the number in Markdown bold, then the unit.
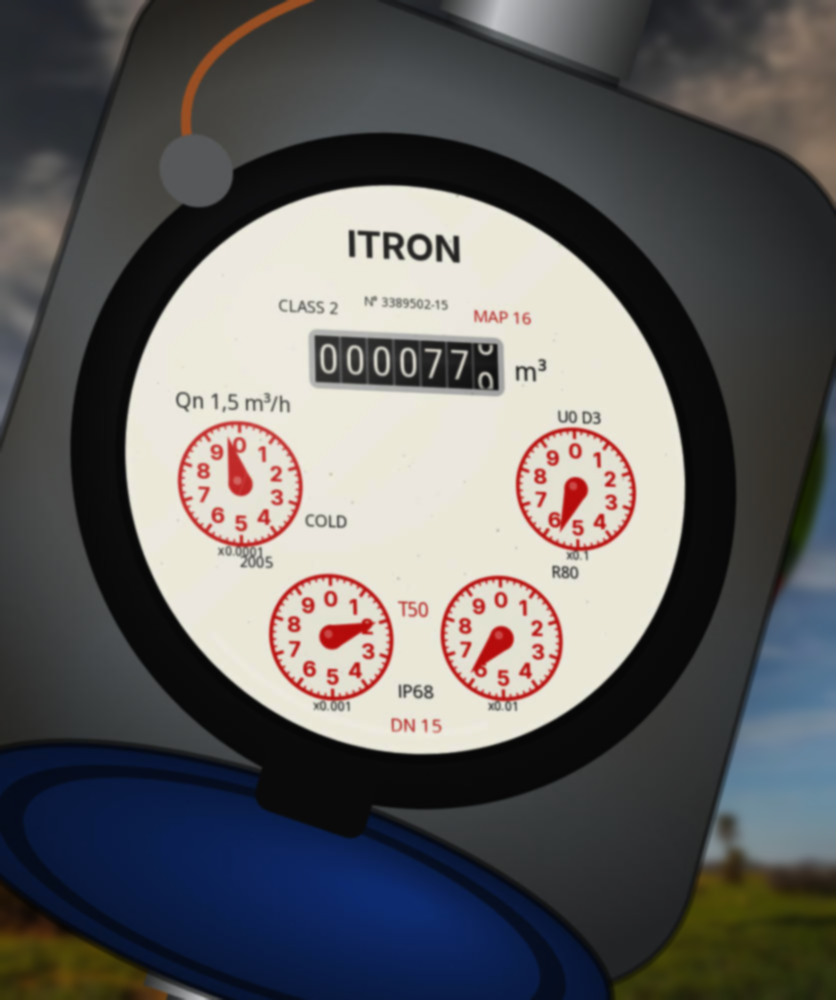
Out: **778.5619** m³
